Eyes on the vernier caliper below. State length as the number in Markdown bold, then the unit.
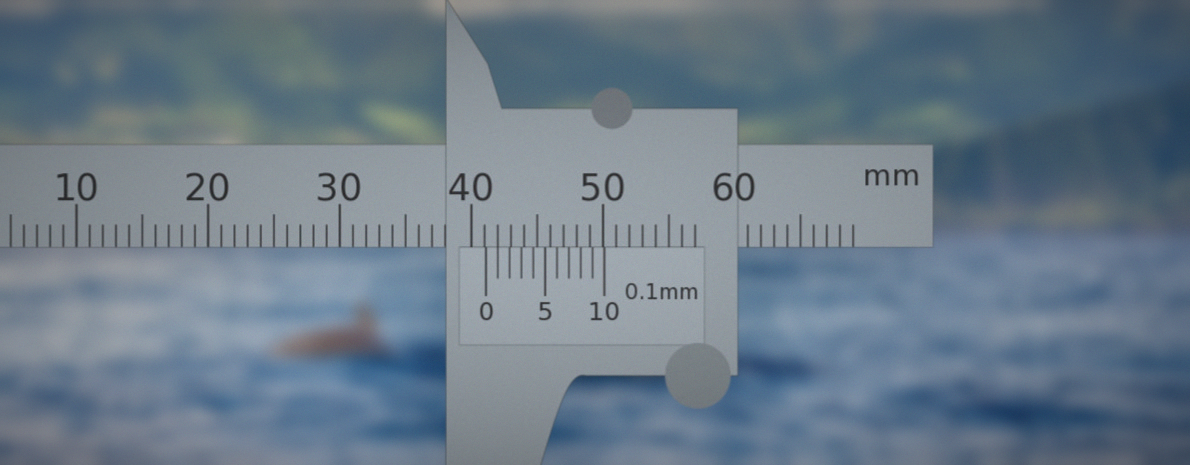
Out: **41.1** mm
